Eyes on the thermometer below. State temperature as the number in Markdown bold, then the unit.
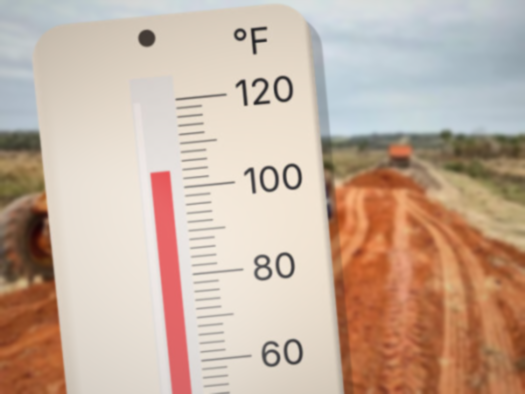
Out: **104** °F
